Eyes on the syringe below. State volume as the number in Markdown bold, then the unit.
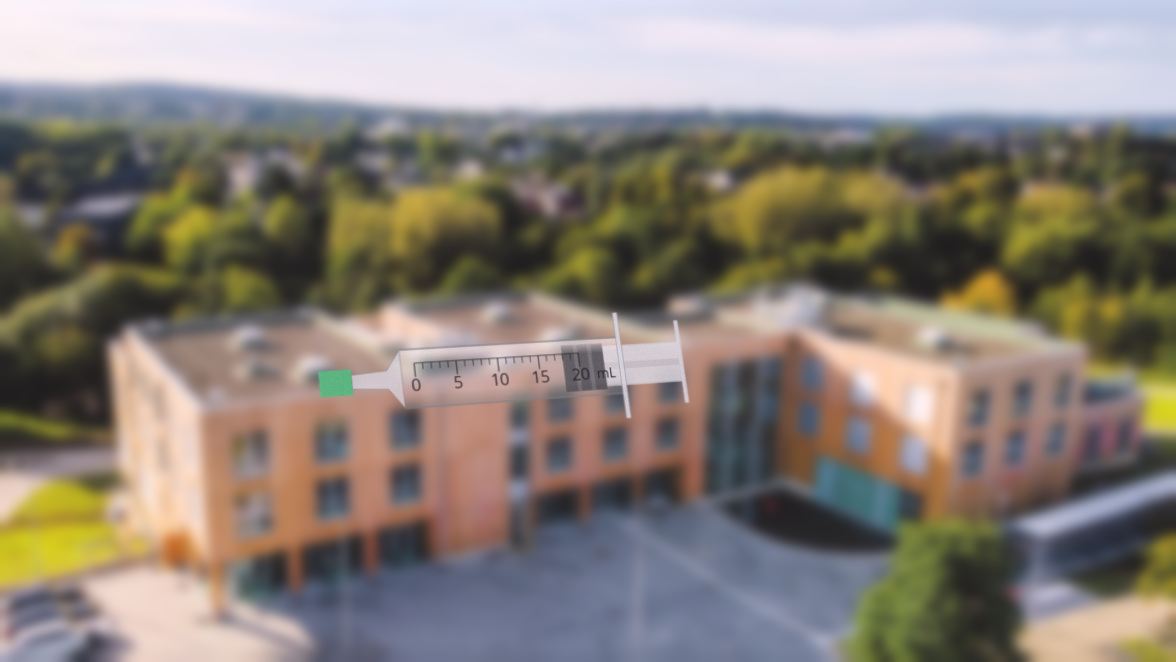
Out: **18** mL
